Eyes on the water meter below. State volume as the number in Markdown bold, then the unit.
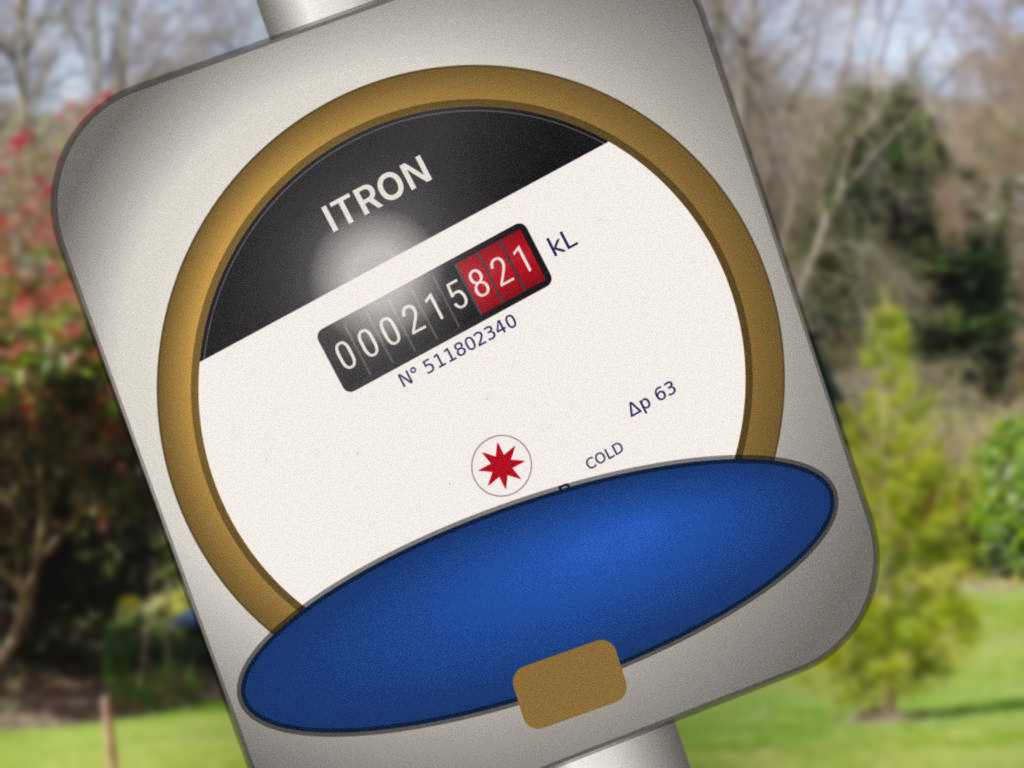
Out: **215.821** kL
